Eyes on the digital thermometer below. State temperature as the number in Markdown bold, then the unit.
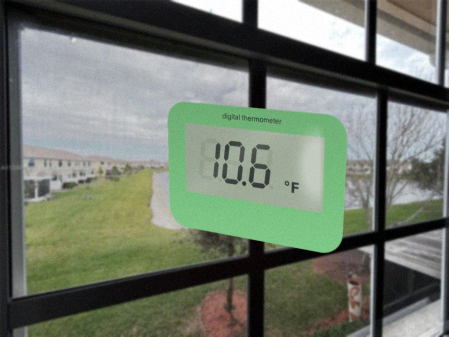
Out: **10.6** °F
